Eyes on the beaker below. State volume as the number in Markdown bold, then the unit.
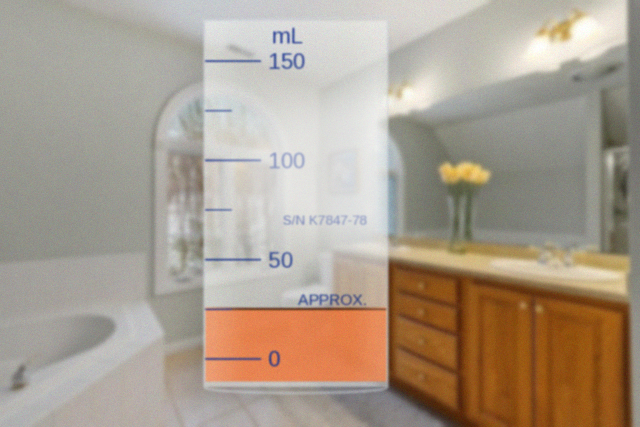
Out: **25** mL
